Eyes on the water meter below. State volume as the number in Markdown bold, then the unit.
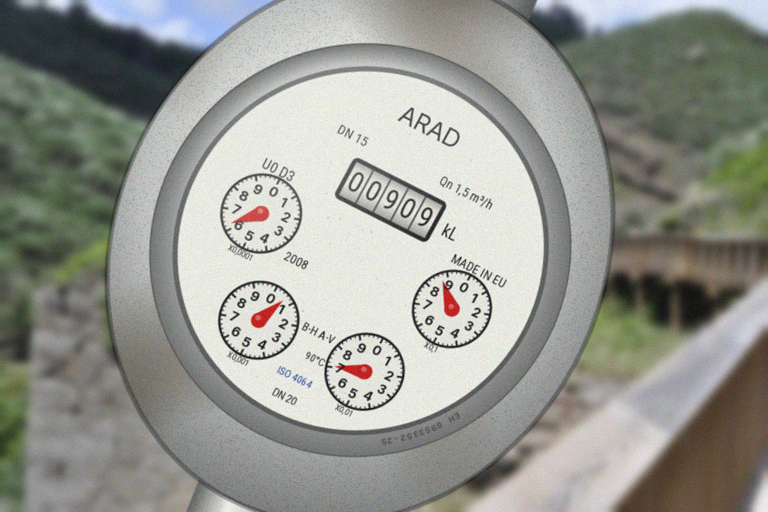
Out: **909.8706** kL
